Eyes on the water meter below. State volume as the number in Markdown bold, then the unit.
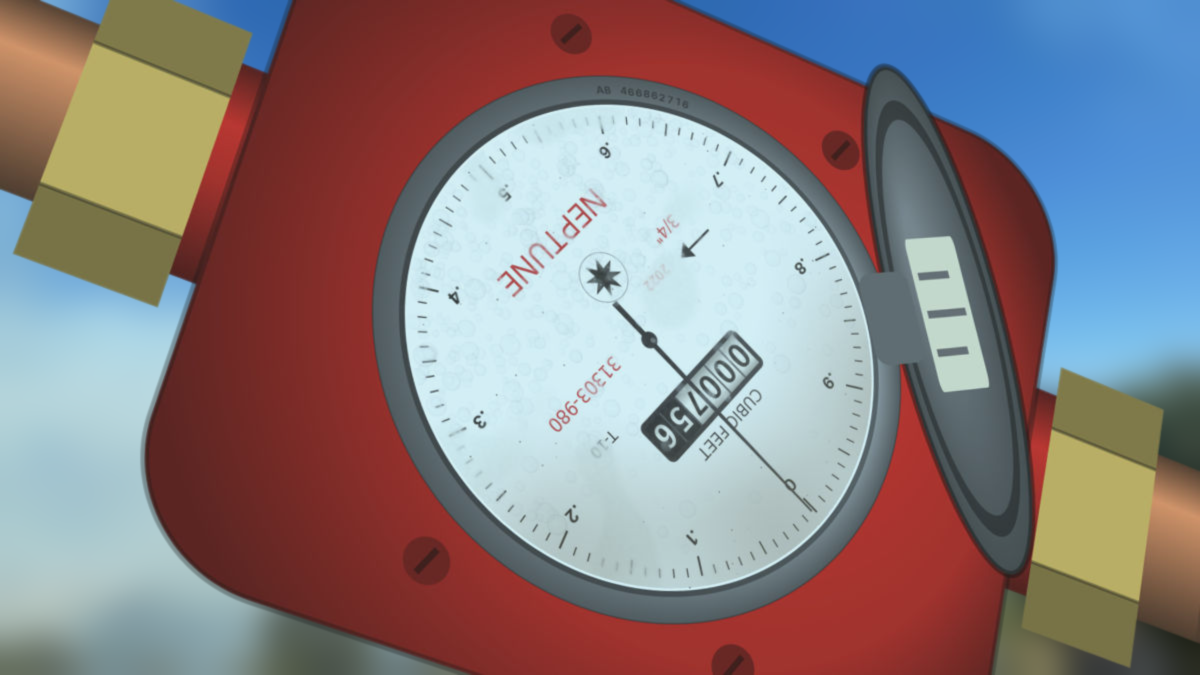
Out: **756.00** ft³
